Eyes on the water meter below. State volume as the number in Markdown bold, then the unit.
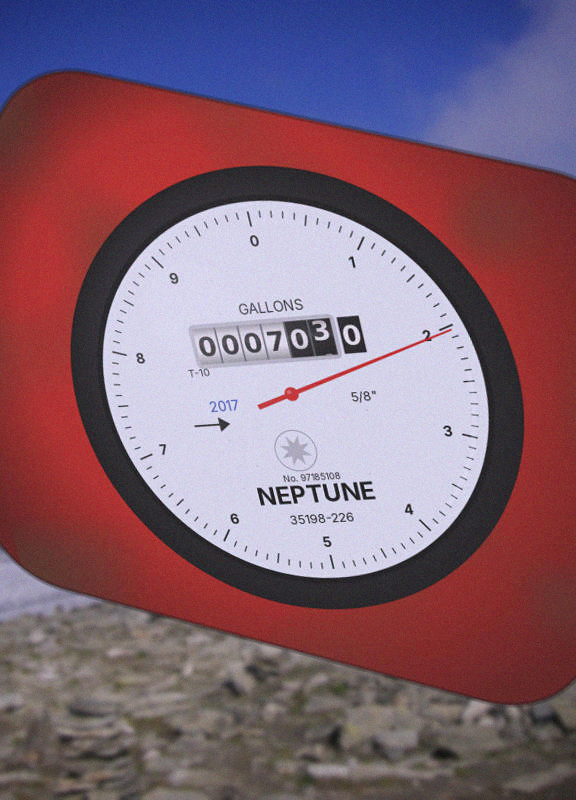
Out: **7032.0** gal
